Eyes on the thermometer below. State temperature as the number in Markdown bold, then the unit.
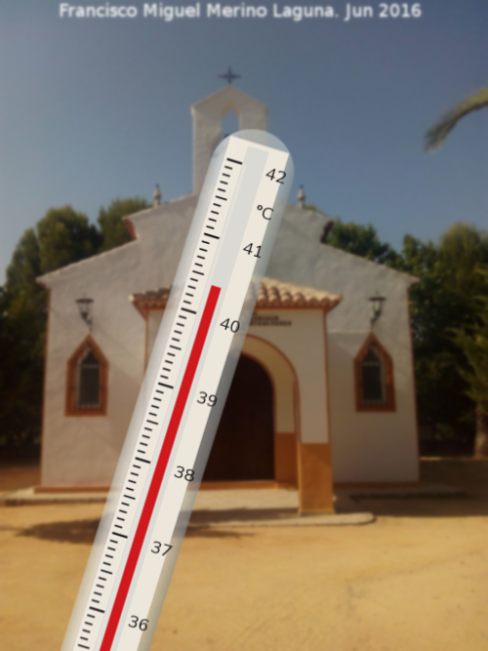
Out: **40.4** °C
